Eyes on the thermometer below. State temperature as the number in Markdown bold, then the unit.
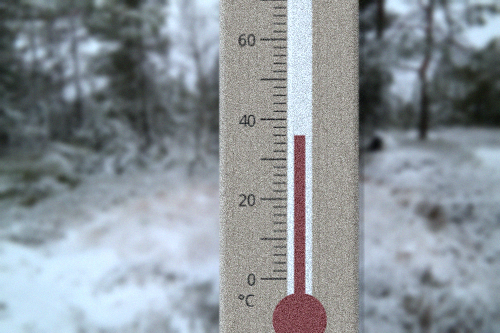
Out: **36** °C
